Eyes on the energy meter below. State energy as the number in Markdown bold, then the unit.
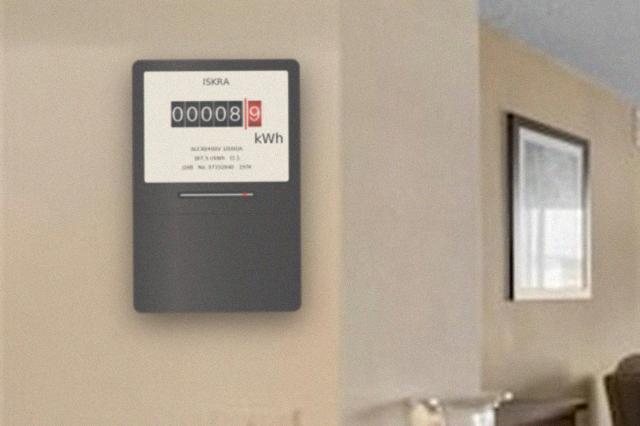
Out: **8.9** kWh
